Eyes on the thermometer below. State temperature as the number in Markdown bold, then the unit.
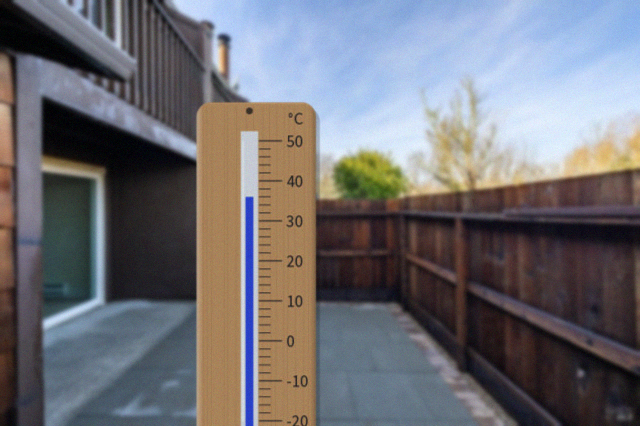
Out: **36** °C
